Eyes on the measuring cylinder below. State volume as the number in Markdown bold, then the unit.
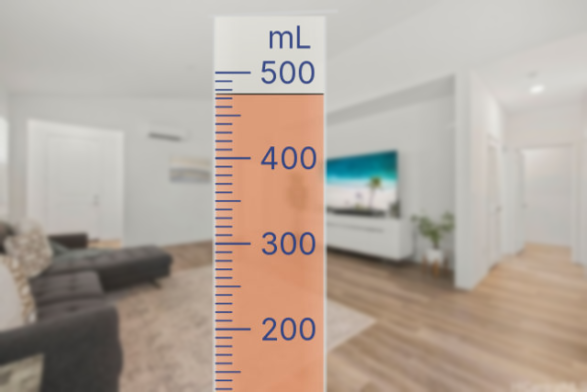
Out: **475** mL
